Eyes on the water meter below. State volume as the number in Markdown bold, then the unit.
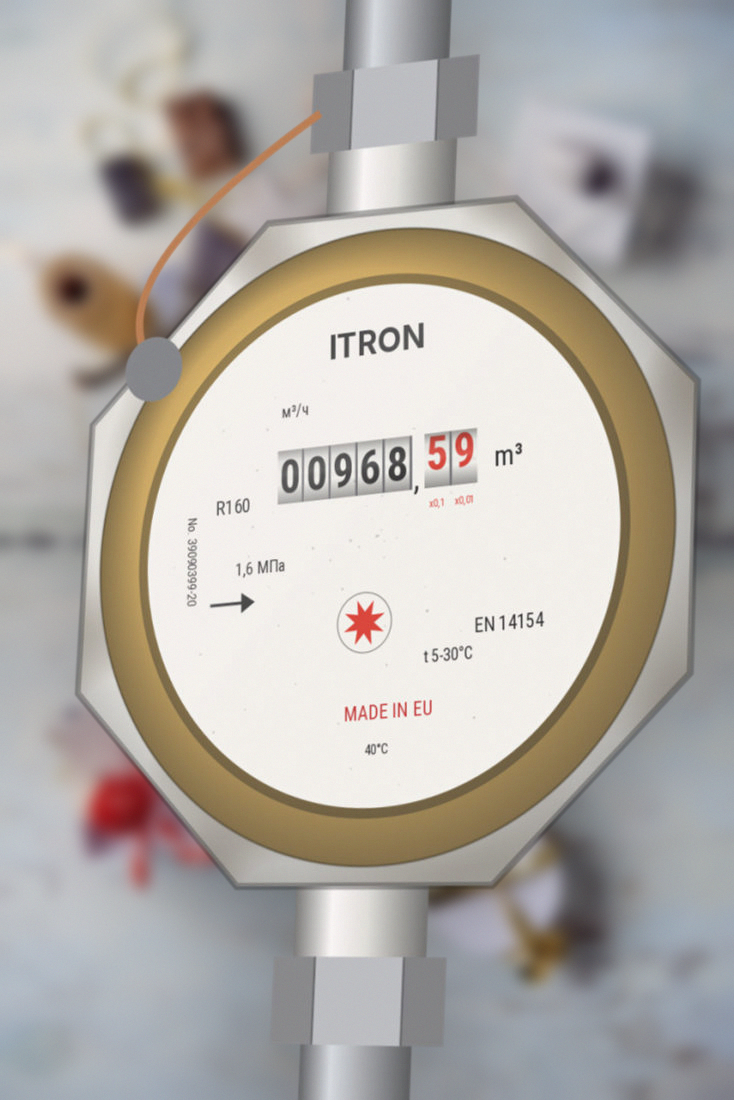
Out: **968.59** m³
